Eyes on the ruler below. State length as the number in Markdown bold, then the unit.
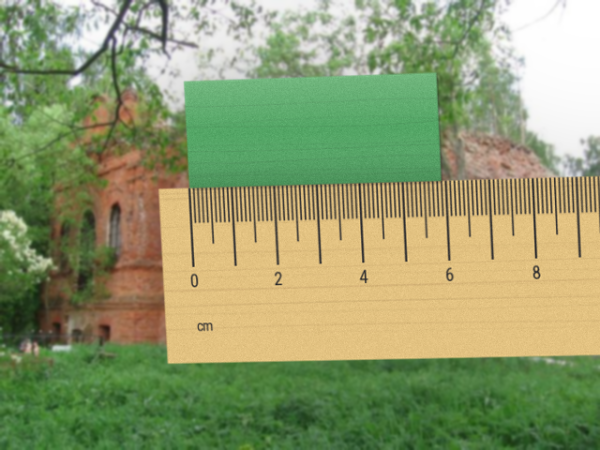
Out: **5.9** cm
